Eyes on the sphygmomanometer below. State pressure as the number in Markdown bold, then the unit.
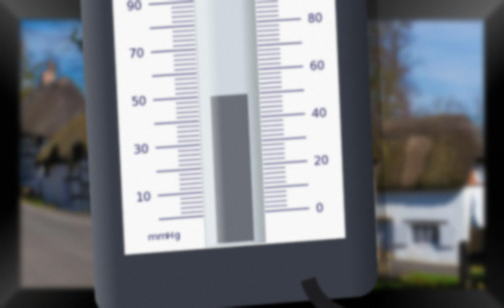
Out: **50** mmHg
